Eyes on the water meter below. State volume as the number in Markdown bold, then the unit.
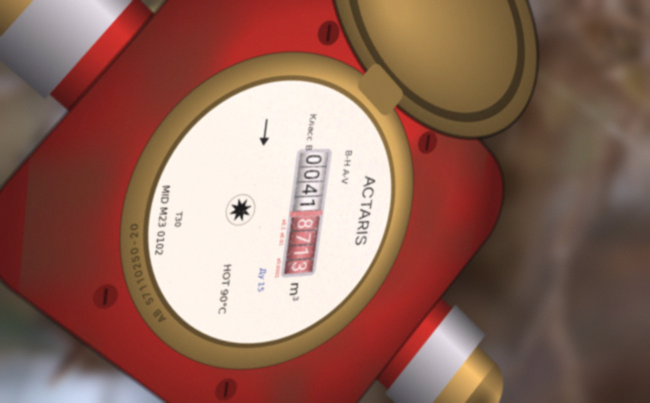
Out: **41.8713** m³
